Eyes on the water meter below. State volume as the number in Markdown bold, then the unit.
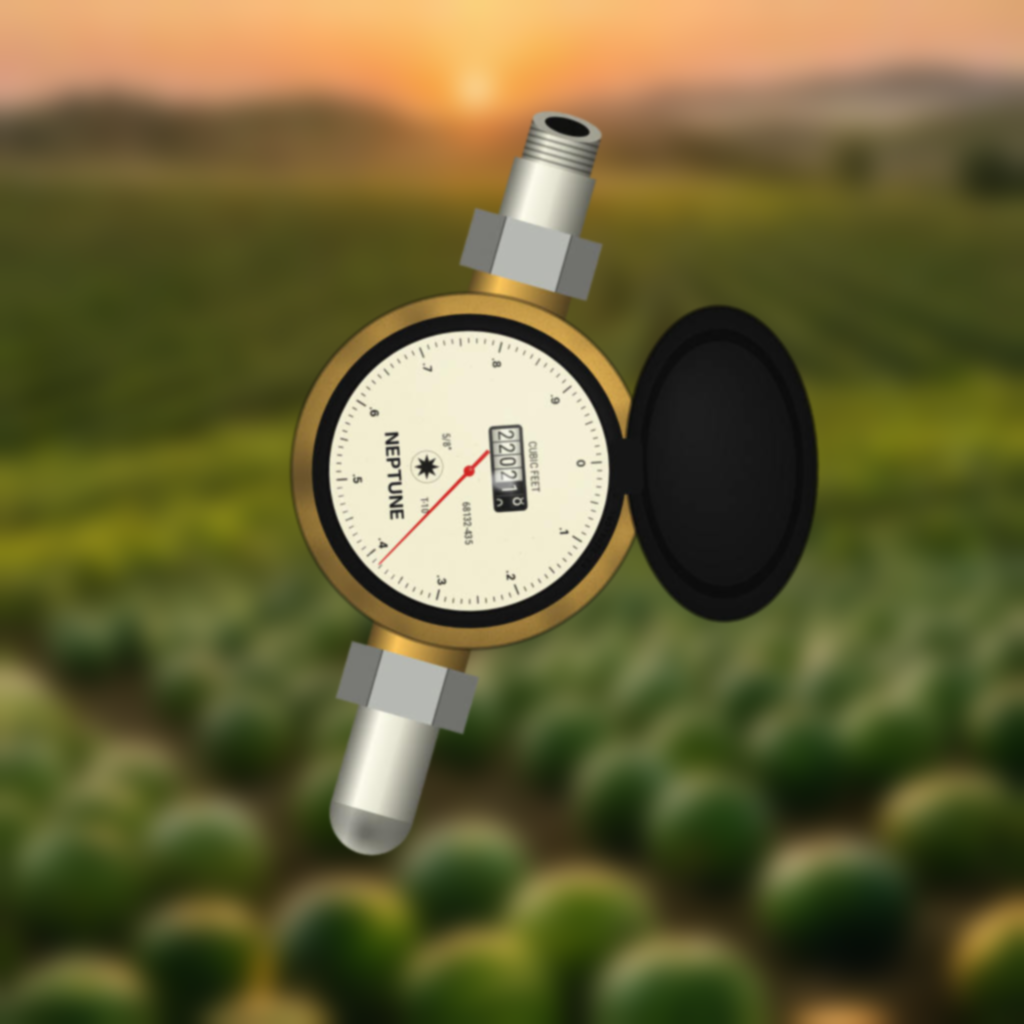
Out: **220218.38** ft³
